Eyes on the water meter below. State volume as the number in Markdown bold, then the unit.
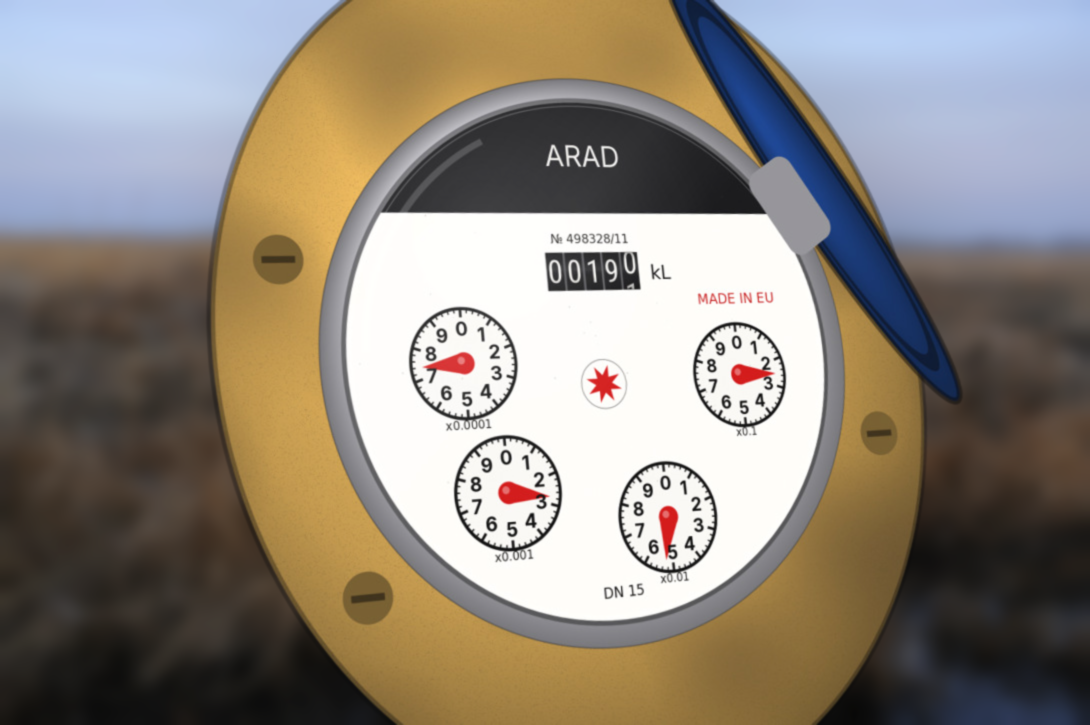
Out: **190.2527** kL
